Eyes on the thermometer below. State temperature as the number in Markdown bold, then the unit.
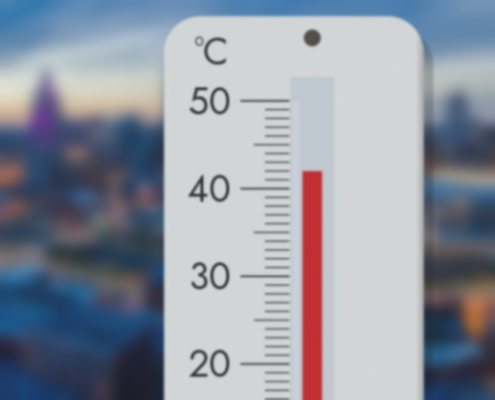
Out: **42** °C
